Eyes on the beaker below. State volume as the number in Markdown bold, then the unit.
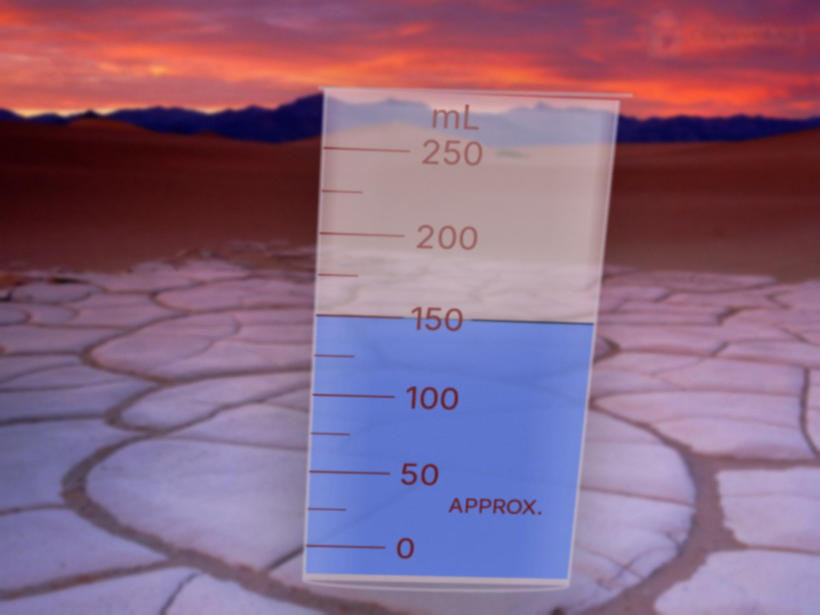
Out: **150** mL
